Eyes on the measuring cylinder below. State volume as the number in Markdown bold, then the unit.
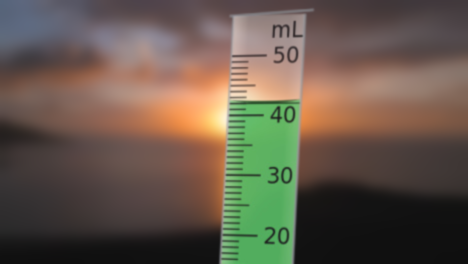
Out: **42** mL
